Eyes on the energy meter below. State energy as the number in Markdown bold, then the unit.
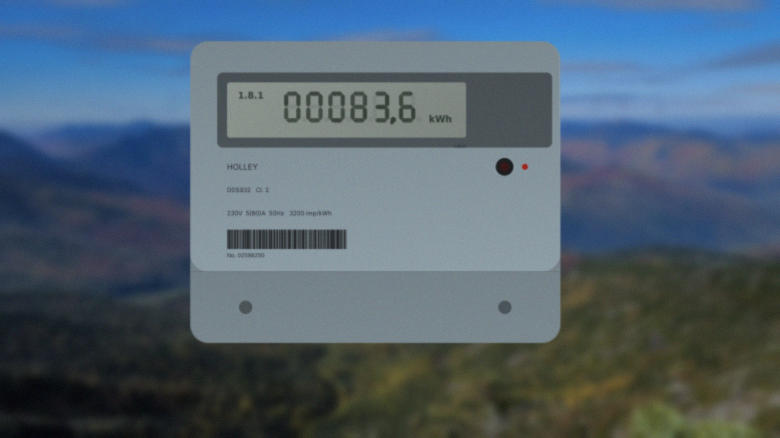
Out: **83.6** kWh
